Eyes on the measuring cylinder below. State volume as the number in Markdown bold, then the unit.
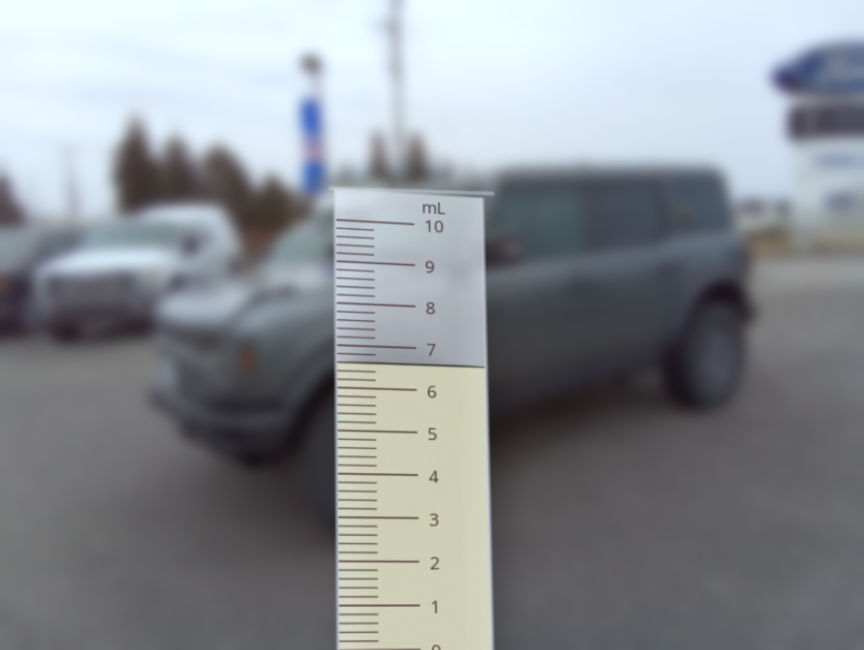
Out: **6.6** mL
